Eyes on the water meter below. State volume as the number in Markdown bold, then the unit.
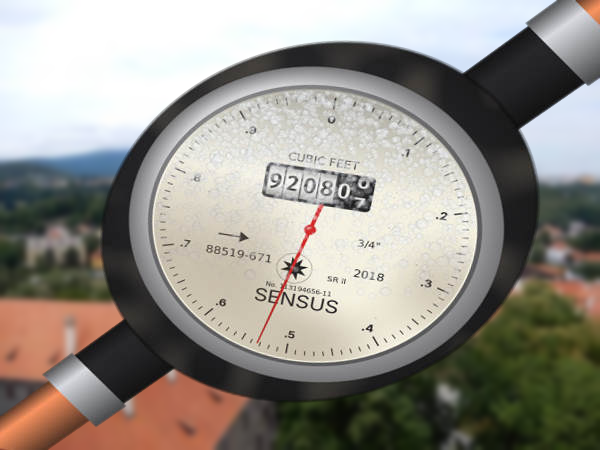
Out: **920806.53** ft³
